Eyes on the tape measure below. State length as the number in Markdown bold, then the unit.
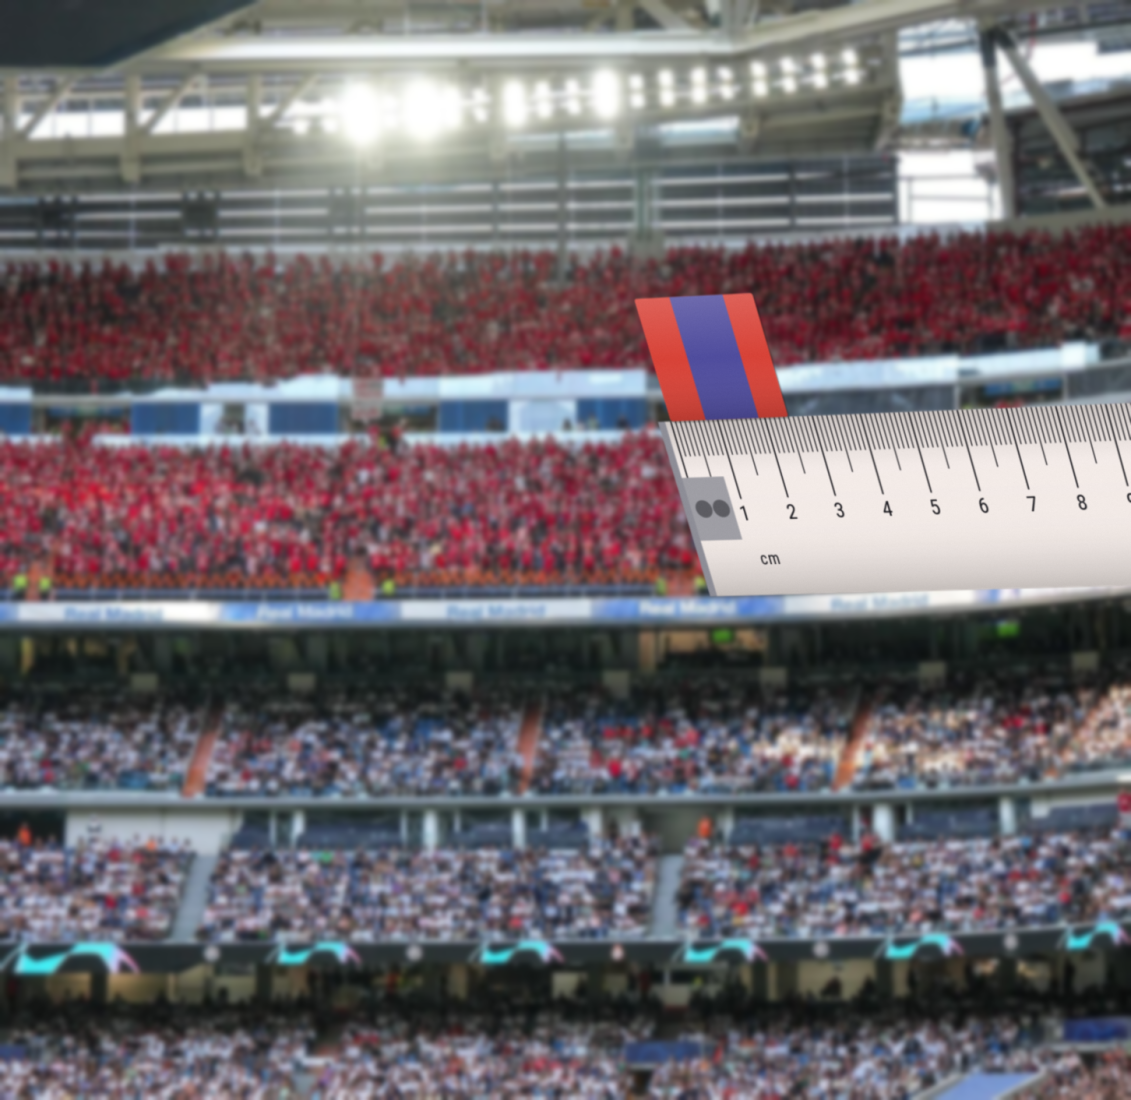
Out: **2.5** cm
